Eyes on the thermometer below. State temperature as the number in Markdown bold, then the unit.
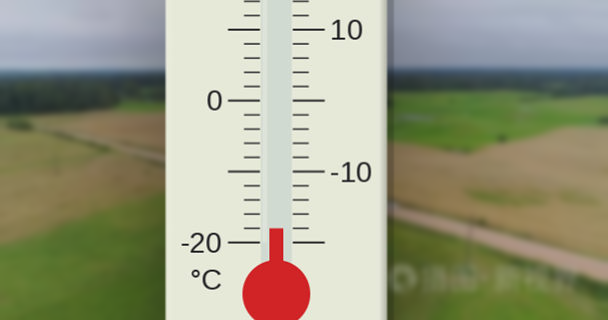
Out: **-18** °C
